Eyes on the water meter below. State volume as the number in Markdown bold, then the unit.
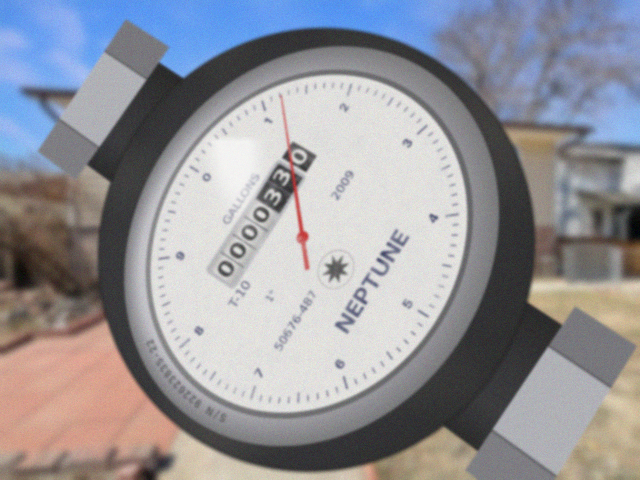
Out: **331.2** gal
